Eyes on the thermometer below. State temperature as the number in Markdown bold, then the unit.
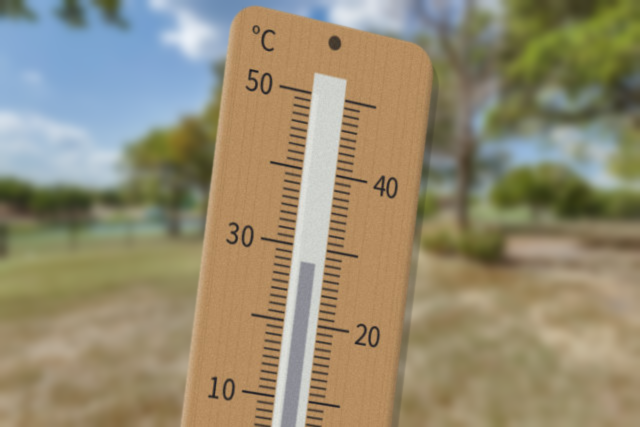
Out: **28** °C
